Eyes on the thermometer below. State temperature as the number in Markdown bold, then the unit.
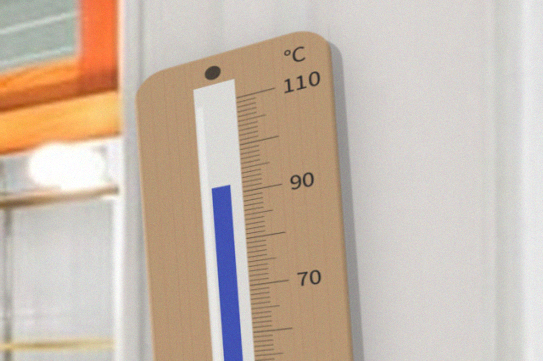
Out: **92** °C
